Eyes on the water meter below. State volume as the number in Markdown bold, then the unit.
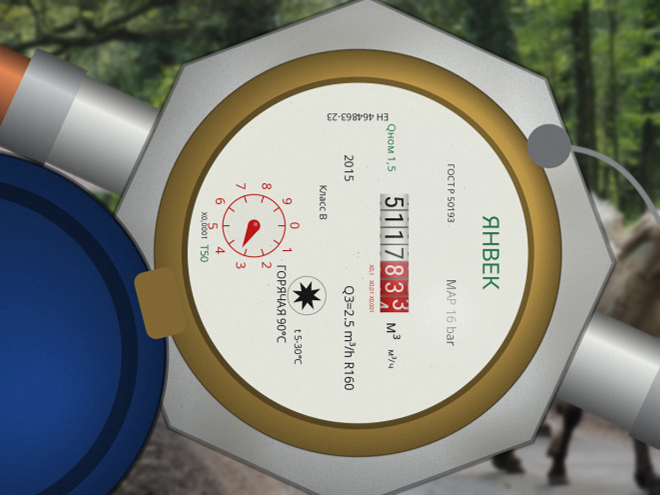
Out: **5117.8333** m³
